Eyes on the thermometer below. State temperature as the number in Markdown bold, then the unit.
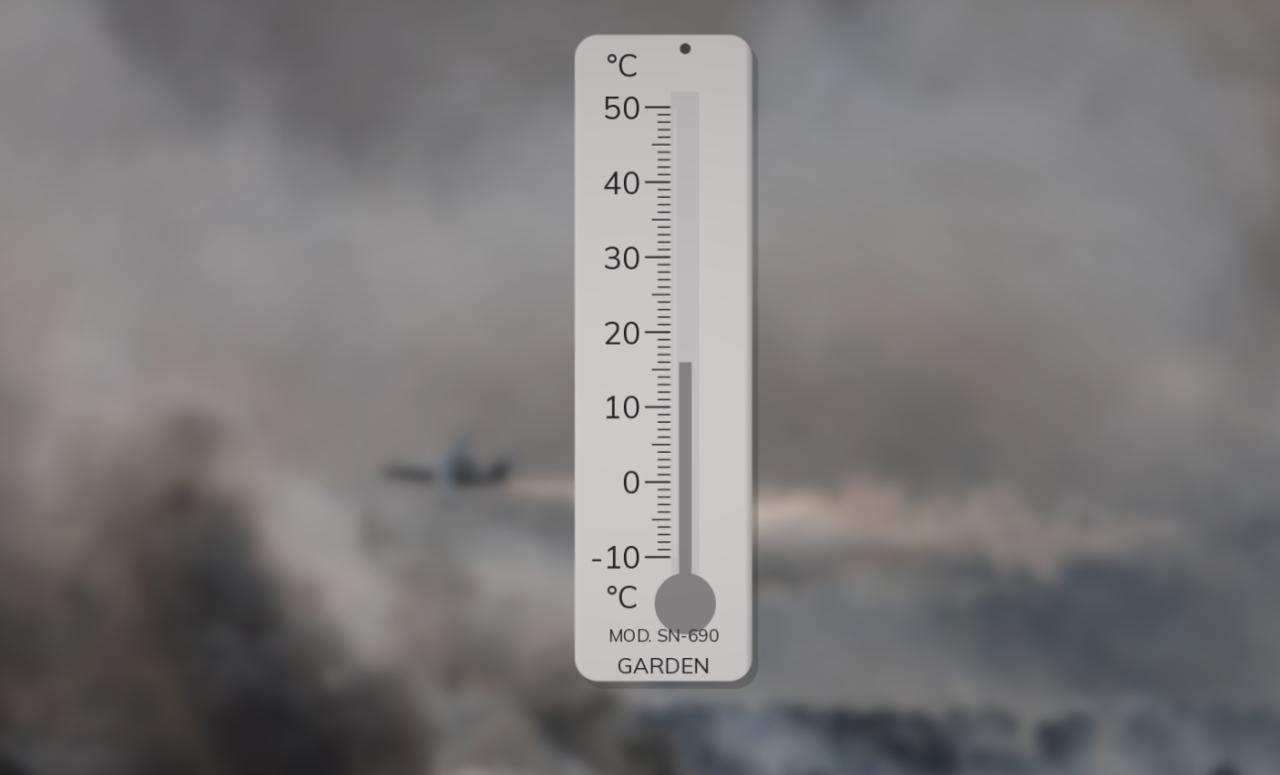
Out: **16** °C
